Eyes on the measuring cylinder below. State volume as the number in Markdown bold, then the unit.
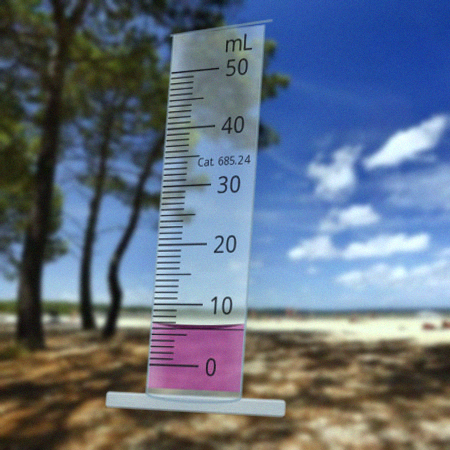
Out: **6** mL
